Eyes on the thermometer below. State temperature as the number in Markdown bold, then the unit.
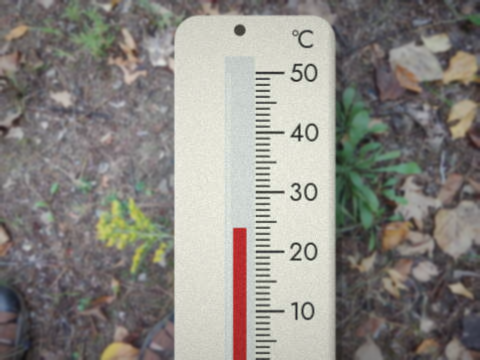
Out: **24** °C
